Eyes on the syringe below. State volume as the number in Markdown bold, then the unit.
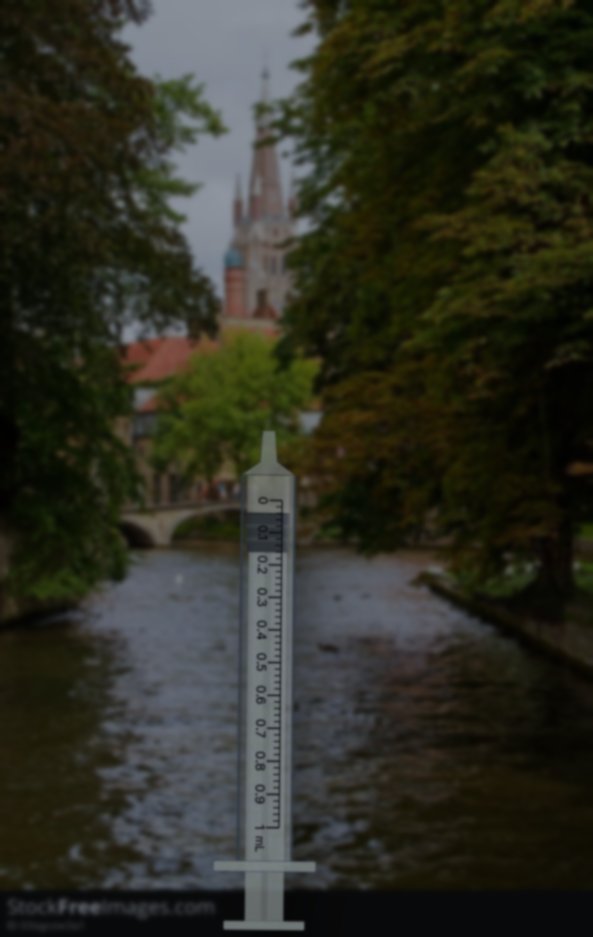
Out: **0.04** mL
